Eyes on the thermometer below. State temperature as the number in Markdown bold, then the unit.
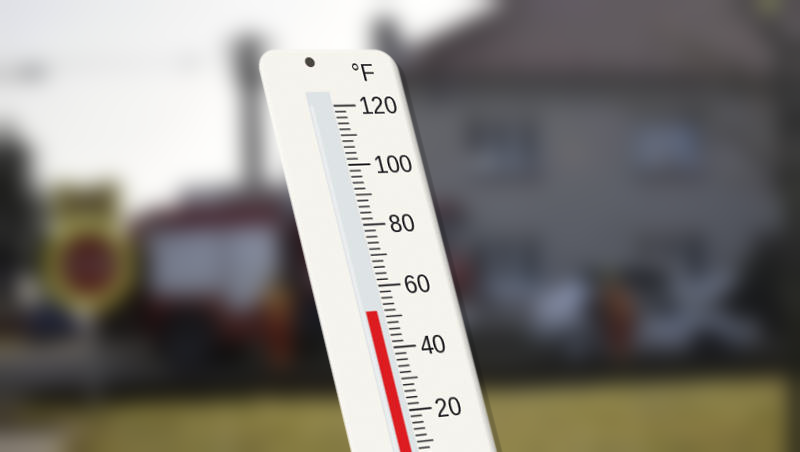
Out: **52** °F
